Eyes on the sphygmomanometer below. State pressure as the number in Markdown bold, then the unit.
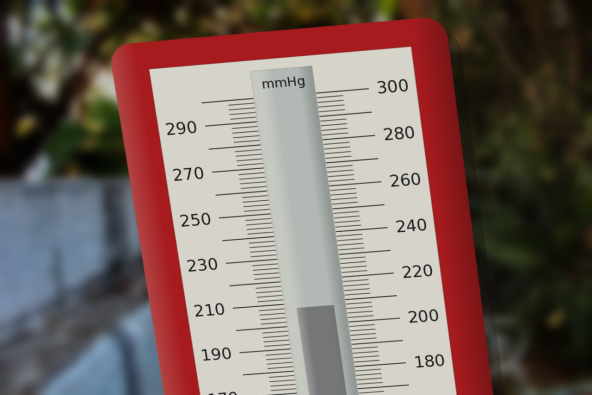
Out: **208** mmHg
